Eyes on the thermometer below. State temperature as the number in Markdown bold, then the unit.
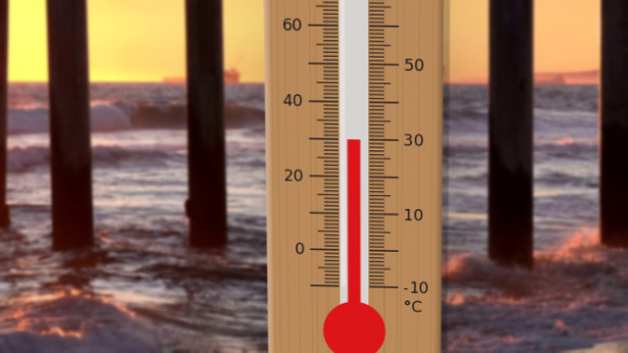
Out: **30** °C
